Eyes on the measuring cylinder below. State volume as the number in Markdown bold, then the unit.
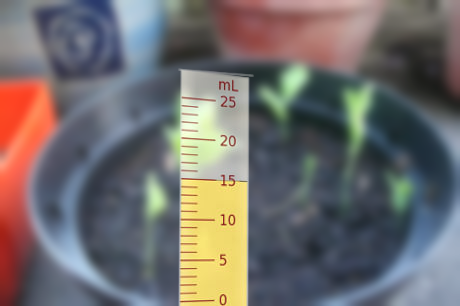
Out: **15** mL
